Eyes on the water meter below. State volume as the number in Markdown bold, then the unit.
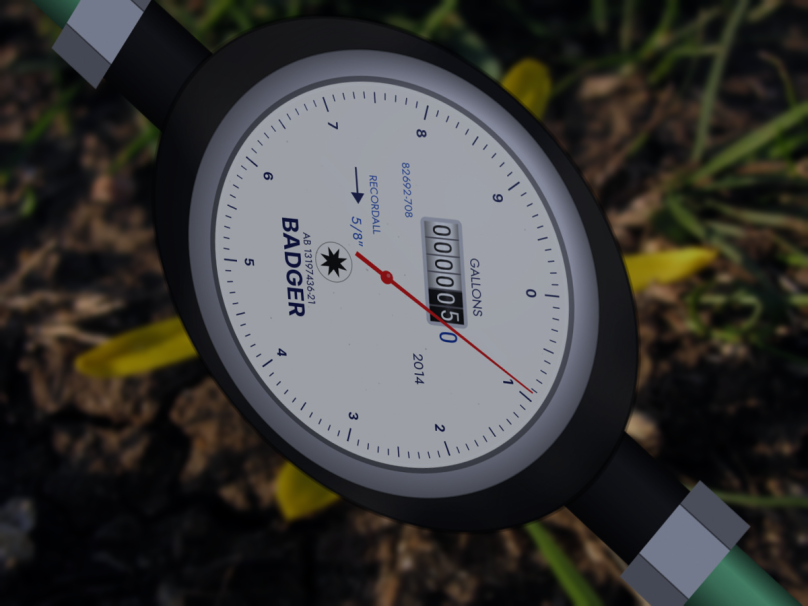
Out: **50.9** gal
